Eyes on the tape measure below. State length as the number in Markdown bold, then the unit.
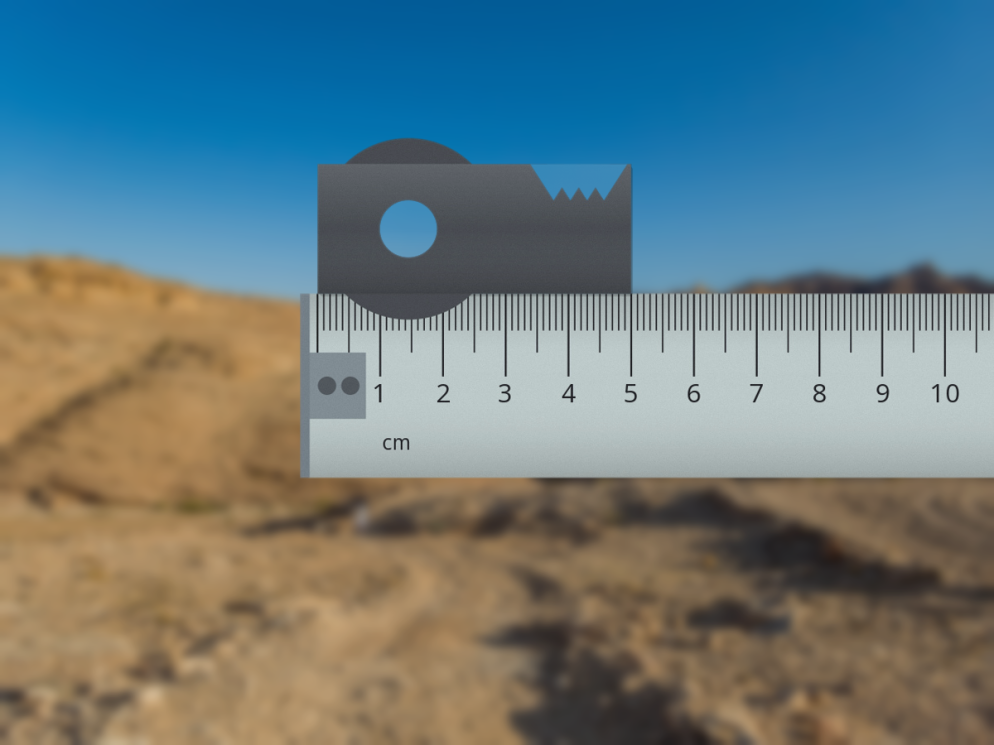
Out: **5** cm
